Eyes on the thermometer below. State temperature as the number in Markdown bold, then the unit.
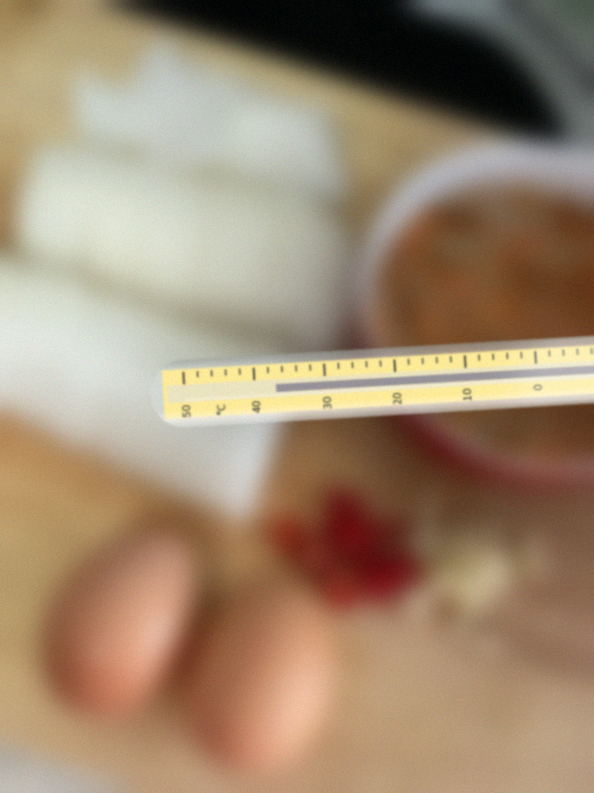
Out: **37** °C
